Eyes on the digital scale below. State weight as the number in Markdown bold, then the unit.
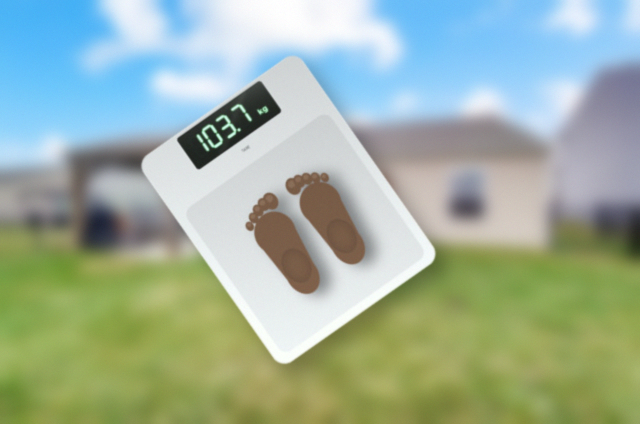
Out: **103.7** kg
